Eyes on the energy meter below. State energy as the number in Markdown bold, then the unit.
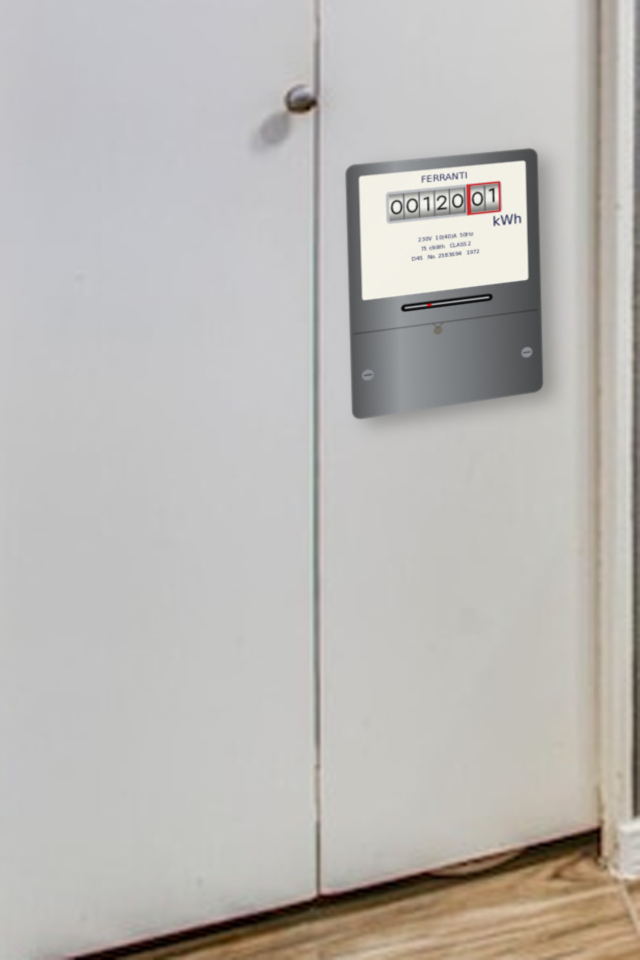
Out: **120.01** kWh
